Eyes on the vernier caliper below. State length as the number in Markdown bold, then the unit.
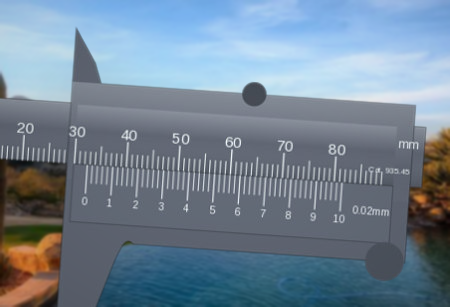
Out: **32.5** mm
